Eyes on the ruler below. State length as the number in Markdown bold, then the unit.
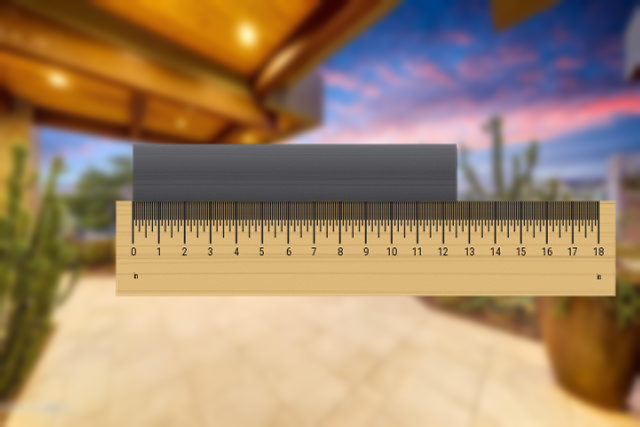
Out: **12.5** in
